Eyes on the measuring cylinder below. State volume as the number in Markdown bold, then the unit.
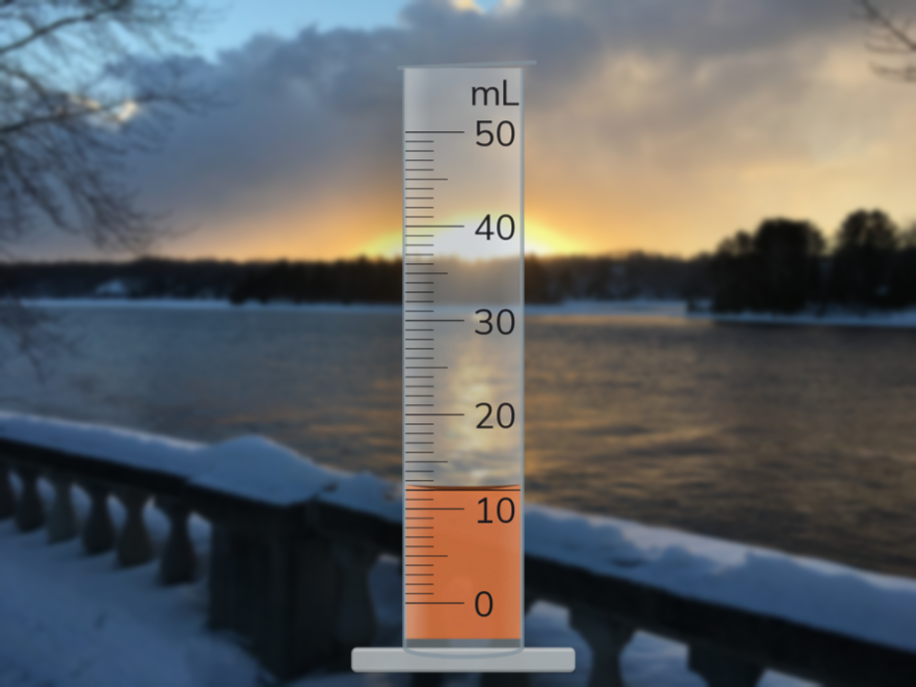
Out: **12** mL
